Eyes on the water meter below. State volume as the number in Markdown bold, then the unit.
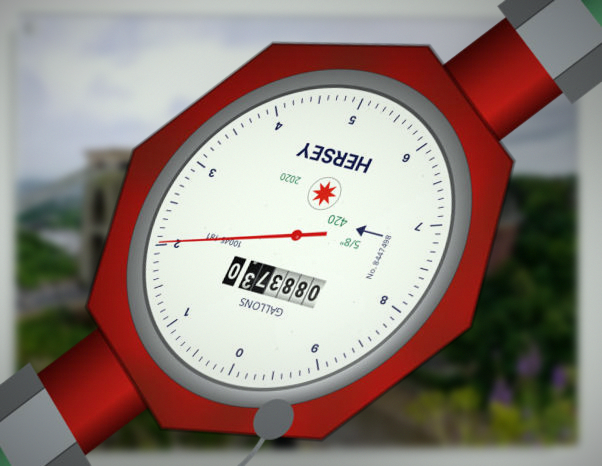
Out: **883732.0** gal
